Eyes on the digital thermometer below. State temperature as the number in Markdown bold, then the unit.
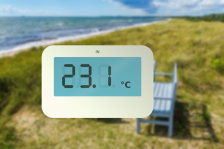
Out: **23.1** °C
